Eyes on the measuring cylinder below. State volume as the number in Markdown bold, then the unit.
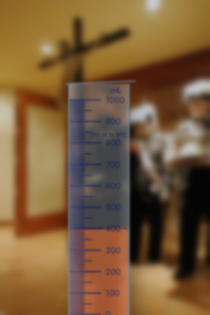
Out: **400** mL
